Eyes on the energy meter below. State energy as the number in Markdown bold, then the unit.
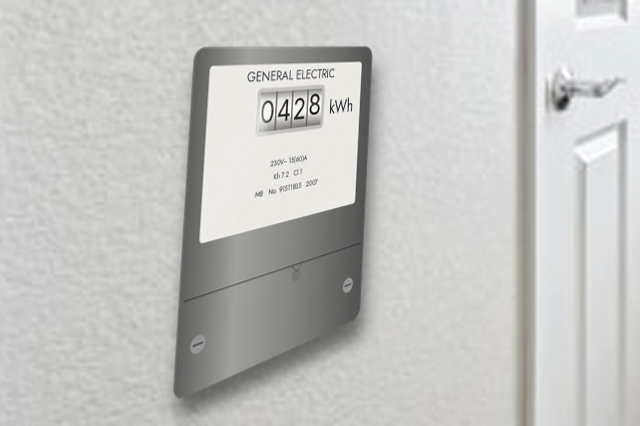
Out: **428** kWh
